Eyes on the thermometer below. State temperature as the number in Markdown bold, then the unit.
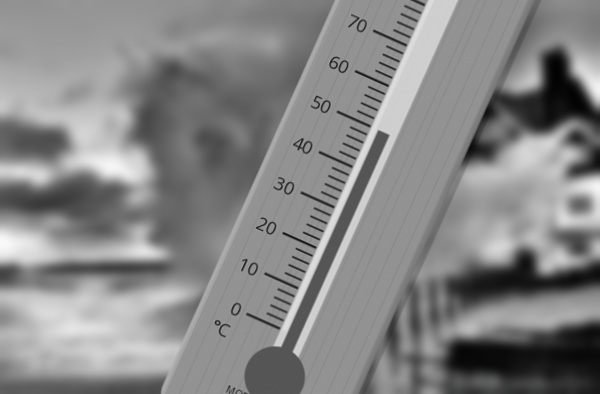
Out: **50** °C
